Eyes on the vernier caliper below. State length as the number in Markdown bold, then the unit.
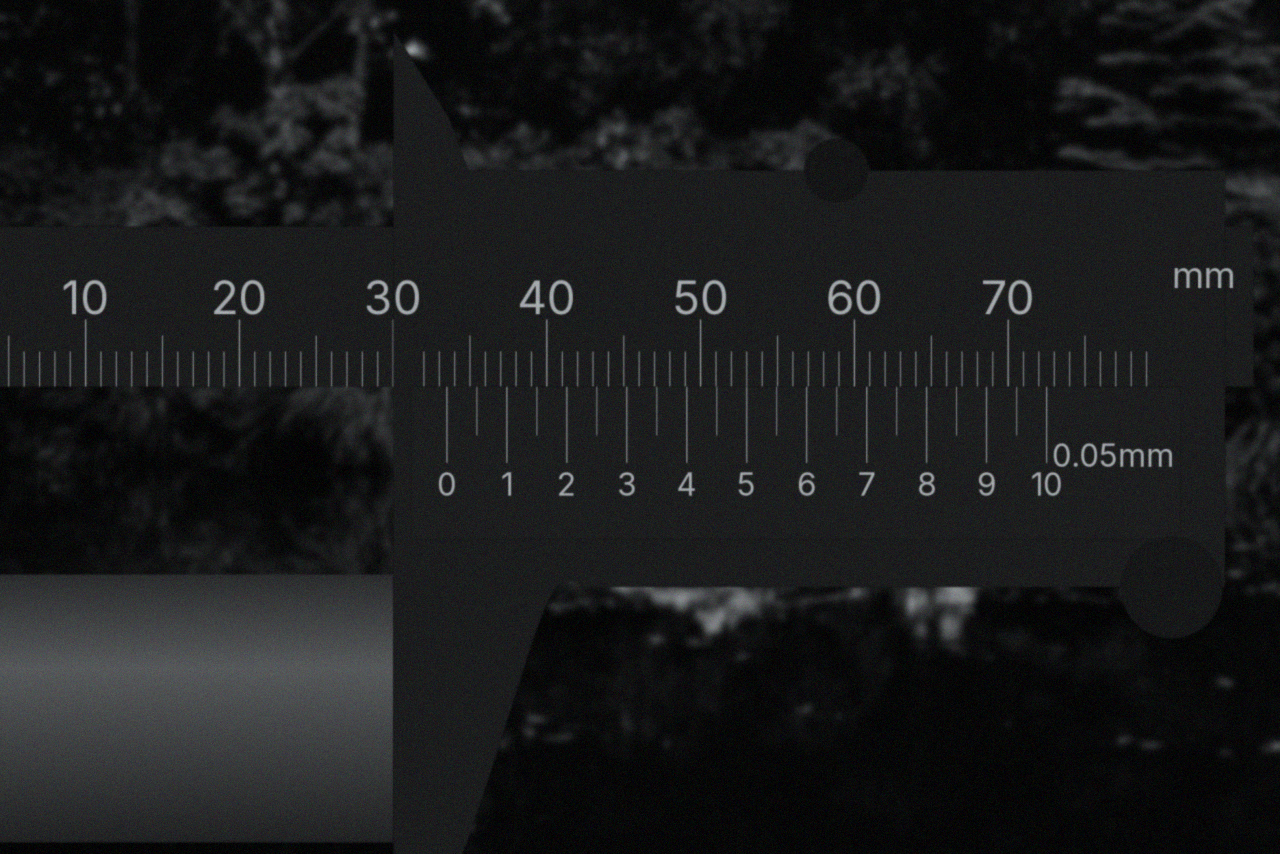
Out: **33.5** mm
